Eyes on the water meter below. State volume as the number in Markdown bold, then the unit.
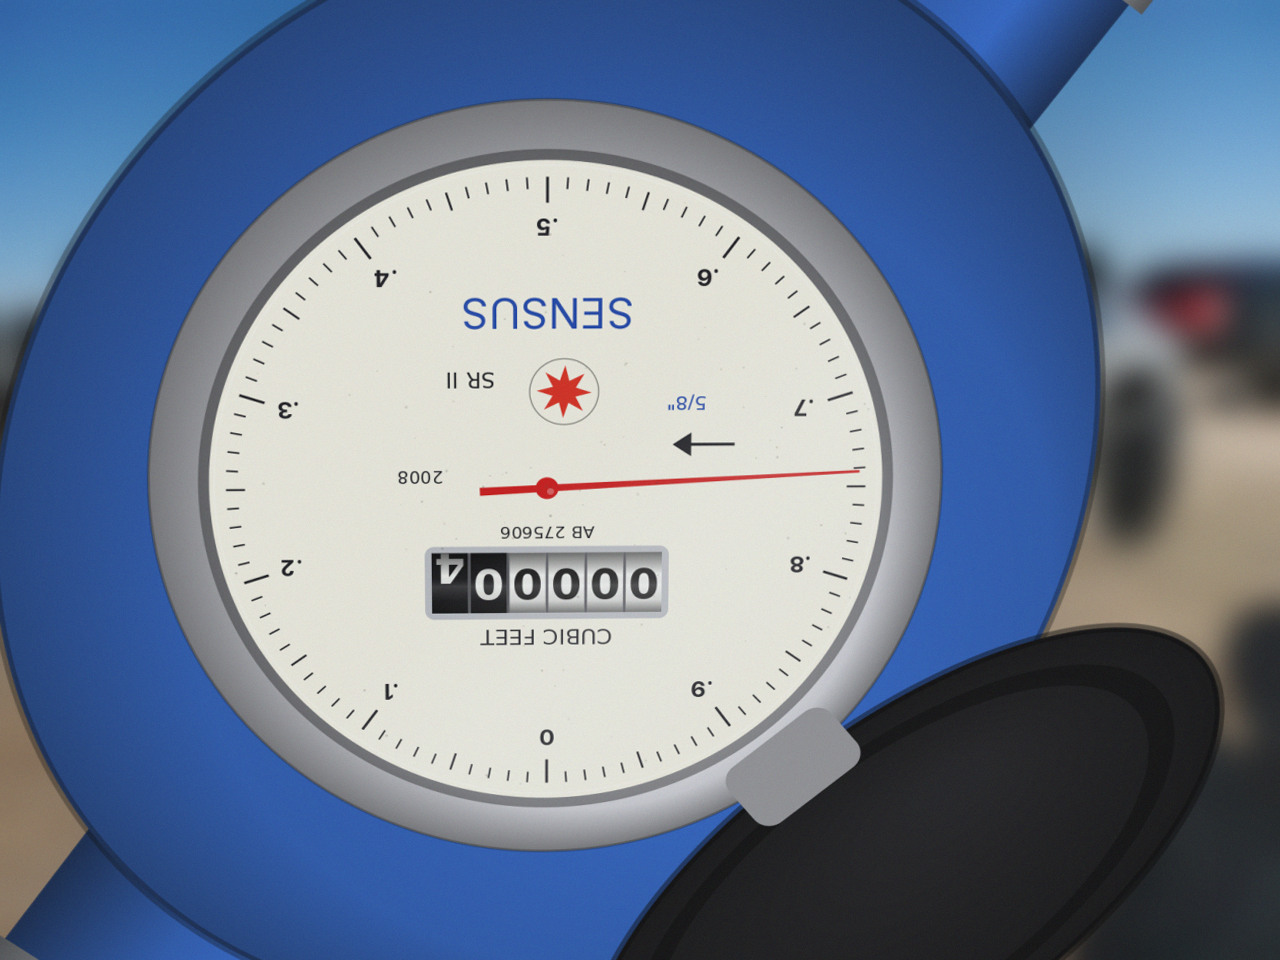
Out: **3.74** ft³
